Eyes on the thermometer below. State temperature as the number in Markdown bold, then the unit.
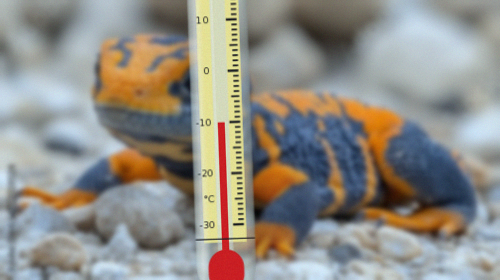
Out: **-10** °C
